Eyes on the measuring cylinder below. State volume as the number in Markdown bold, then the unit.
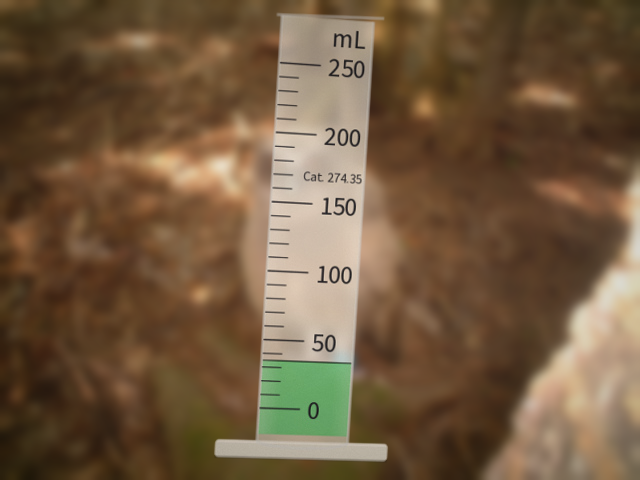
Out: **35** mL
